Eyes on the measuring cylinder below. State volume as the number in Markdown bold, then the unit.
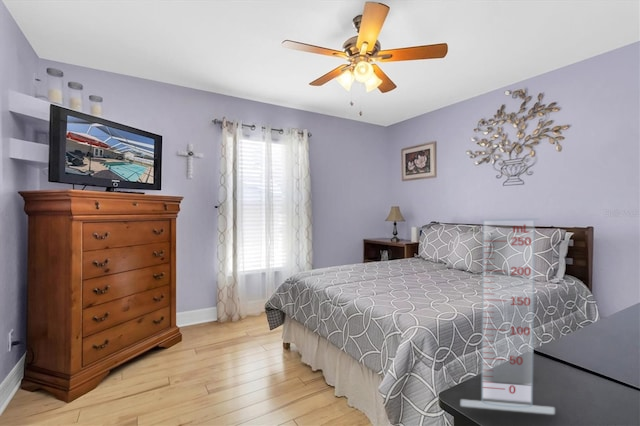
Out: **10** mL
